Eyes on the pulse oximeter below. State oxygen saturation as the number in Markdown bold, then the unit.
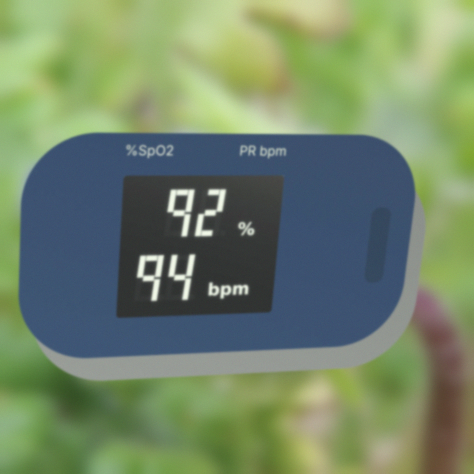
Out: **92** %
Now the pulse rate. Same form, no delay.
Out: **94** bpm
